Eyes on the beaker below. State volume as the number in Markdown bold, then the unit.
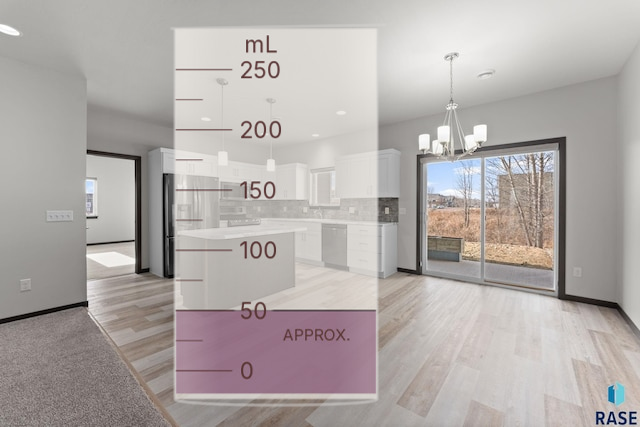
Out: **50** mL
